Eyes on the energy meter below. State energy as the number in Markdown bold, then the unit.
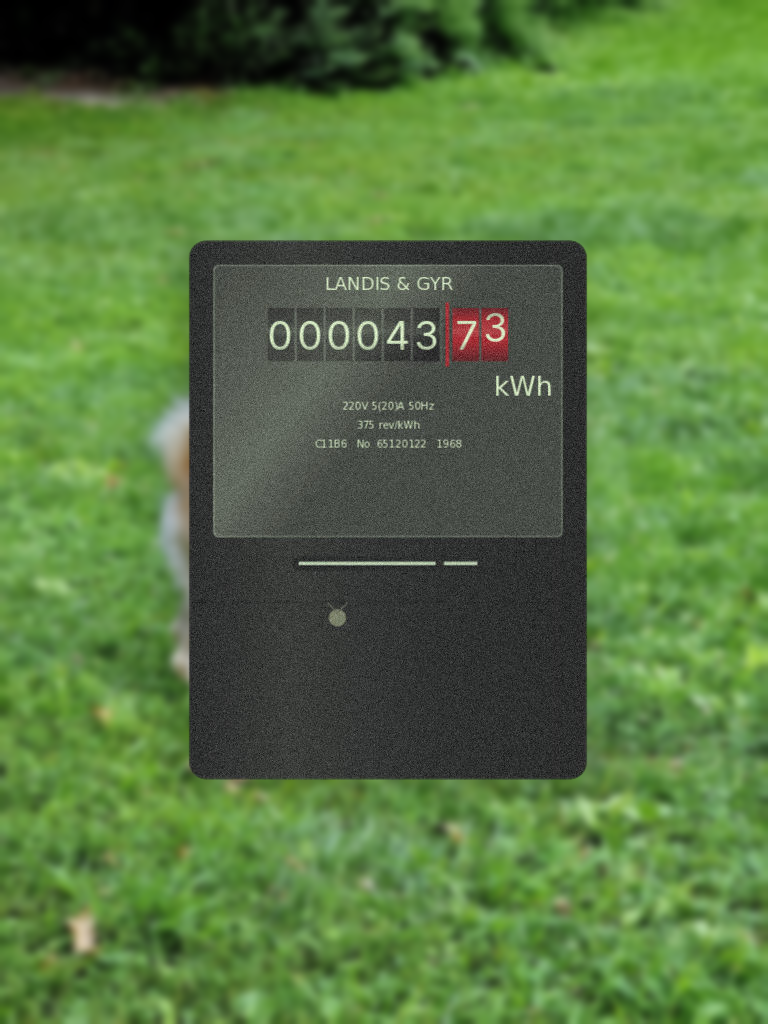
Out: **43.73** kWh
